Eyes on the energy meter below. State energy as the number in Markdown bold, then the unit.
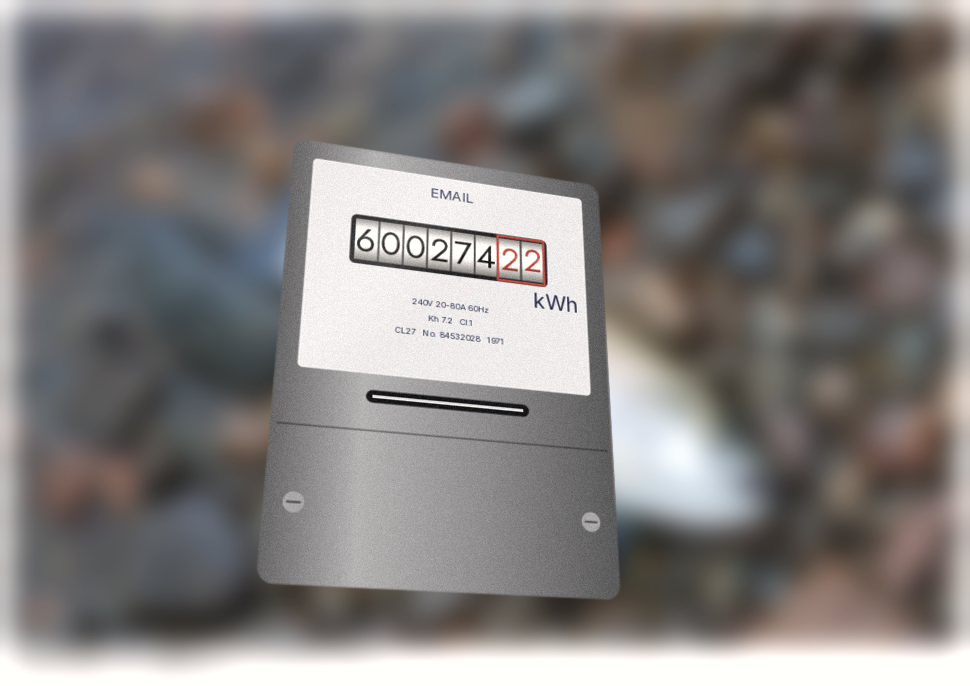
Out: **600274.22** kWh
